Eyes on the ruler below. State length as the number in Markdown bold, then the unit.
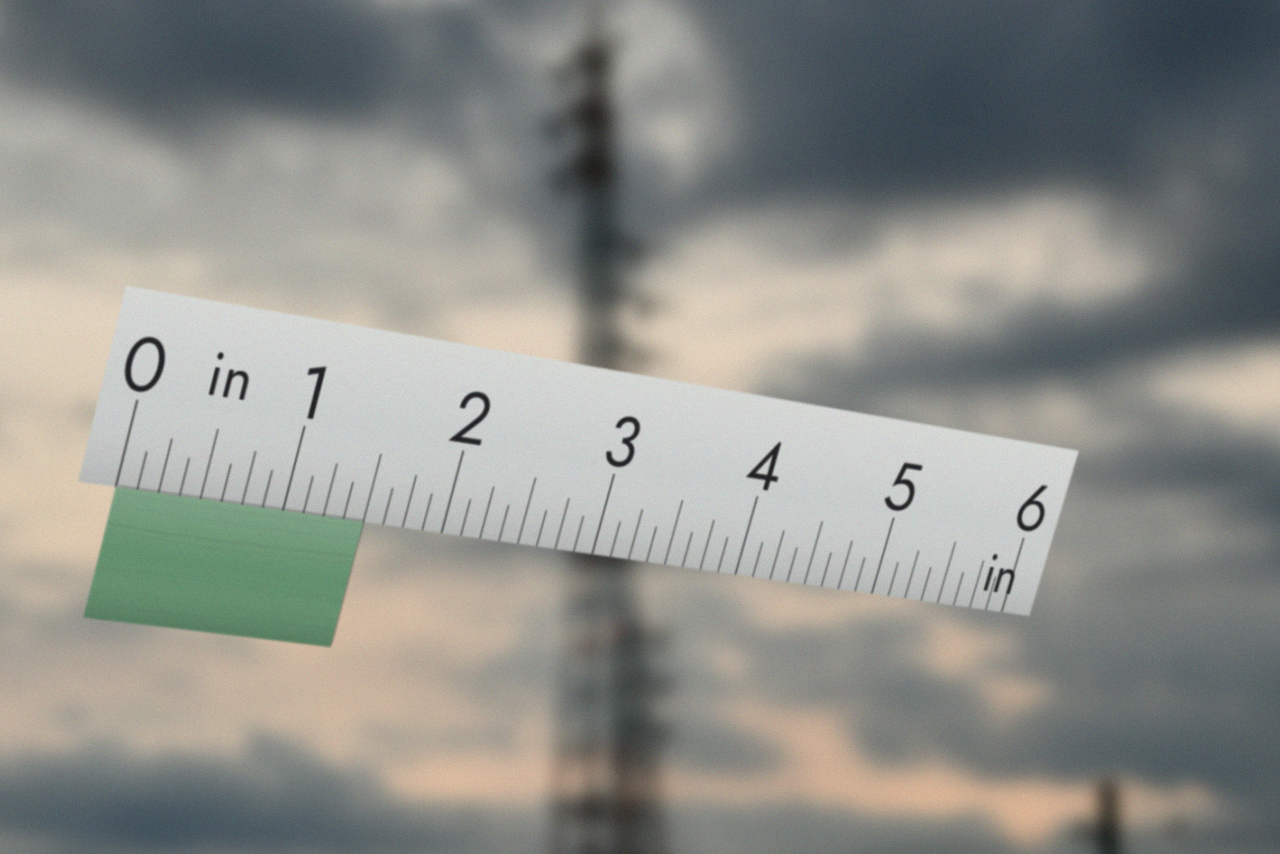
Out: **1.5** in
